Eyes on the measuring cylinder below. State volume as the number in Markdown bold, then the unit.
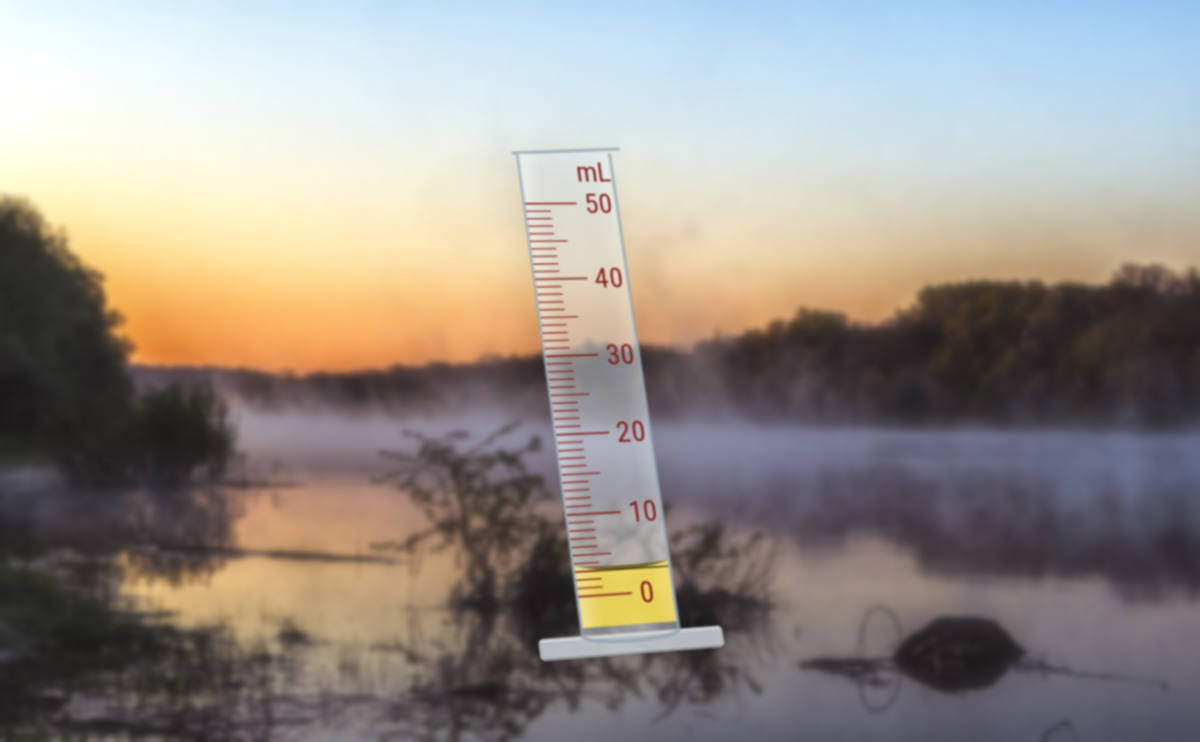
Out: **3** mL
